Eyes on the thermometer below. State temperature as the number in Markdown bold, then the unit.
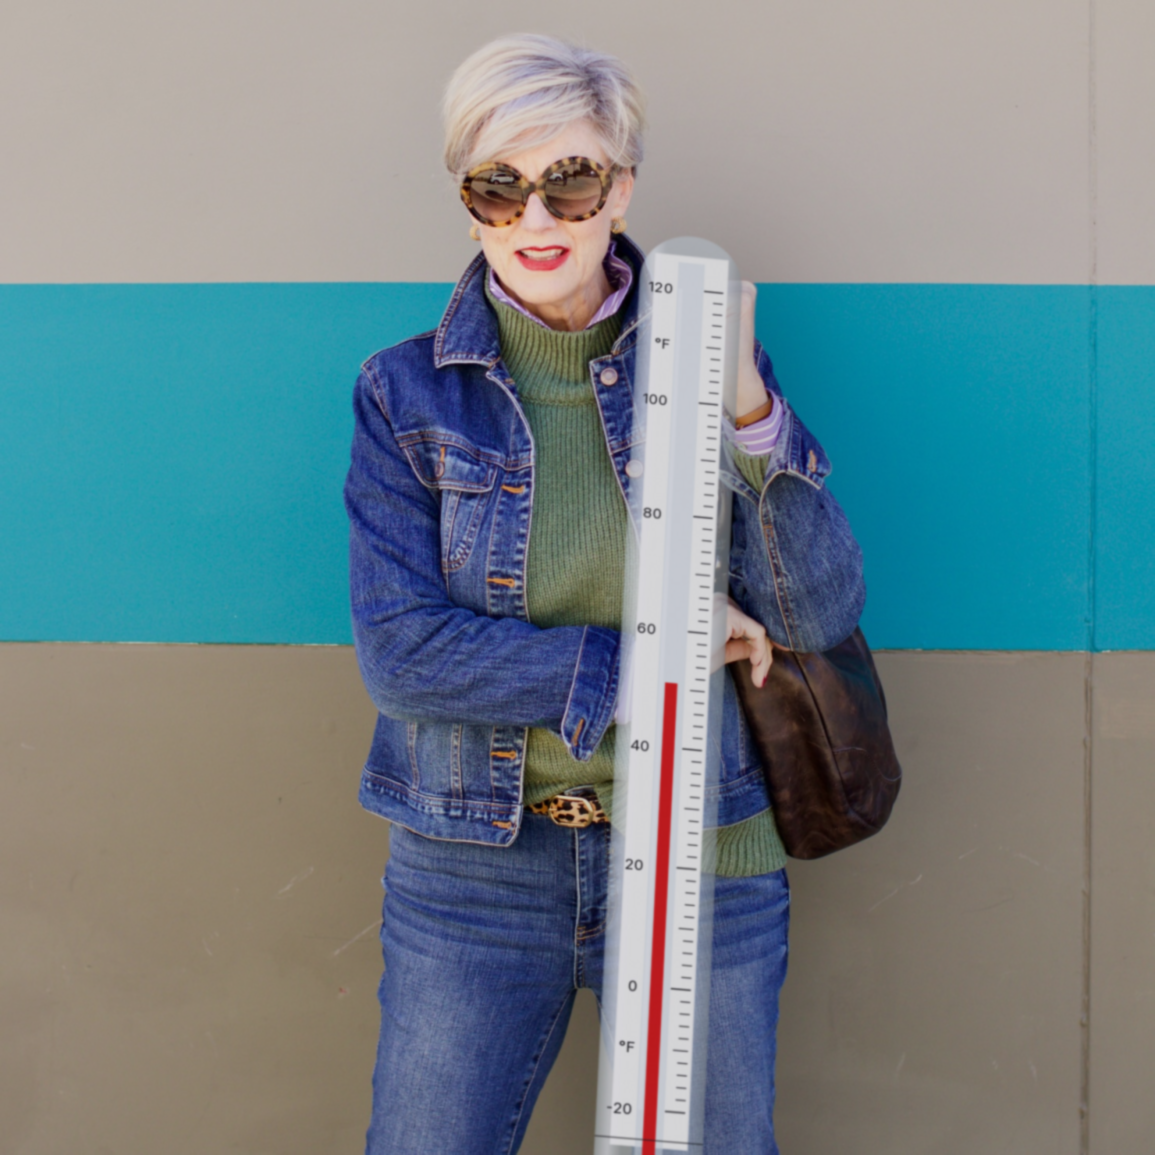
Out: **51** °F
